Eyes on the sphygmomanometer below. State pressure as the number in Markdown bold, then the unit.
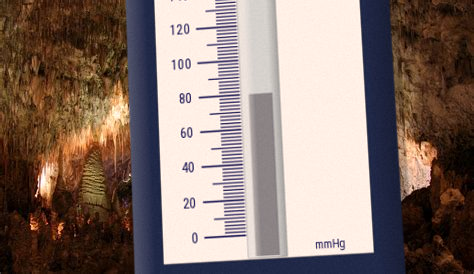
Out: **80** mmHg
